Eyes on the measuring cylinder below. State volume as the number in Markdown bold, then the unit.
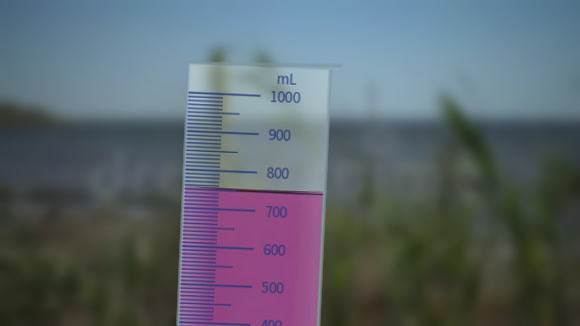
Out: **750** mL
